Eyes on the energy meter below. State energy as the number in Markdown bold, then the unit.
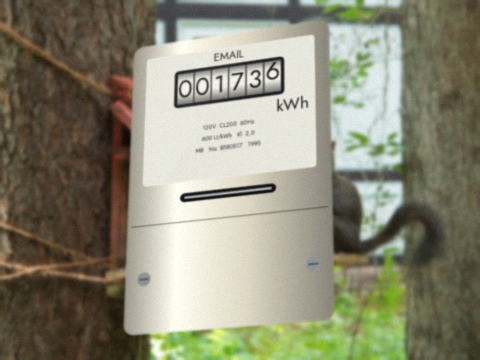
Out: **1736** kWh
